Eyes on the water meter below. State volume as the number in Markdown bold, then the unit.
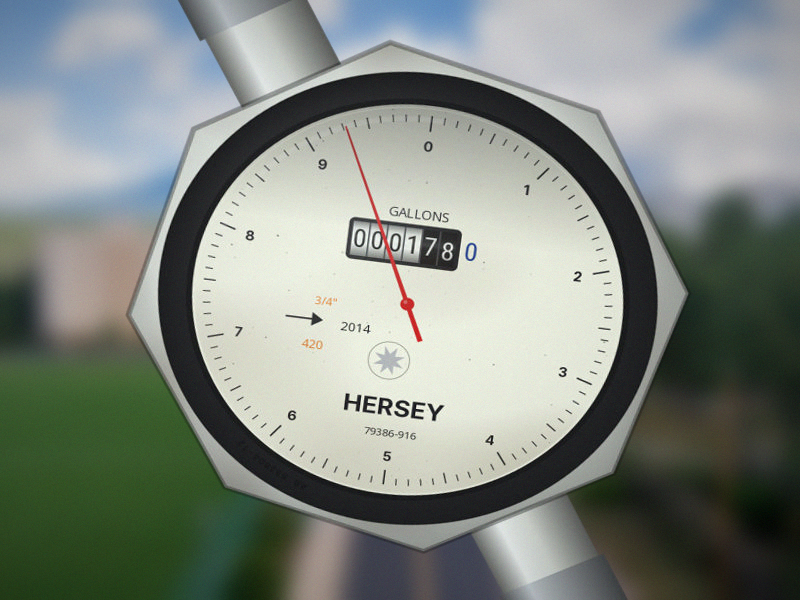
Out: **1779.3** gal
